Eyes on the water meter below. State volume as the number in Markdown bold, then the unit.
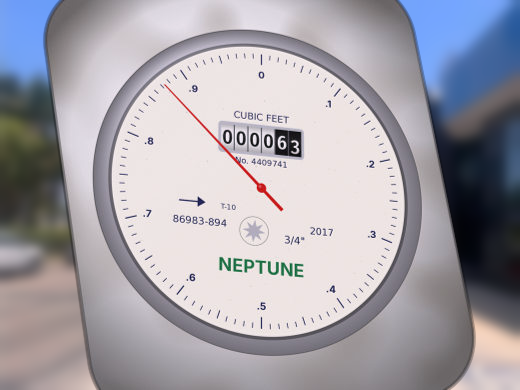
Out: **62.87** ft³
